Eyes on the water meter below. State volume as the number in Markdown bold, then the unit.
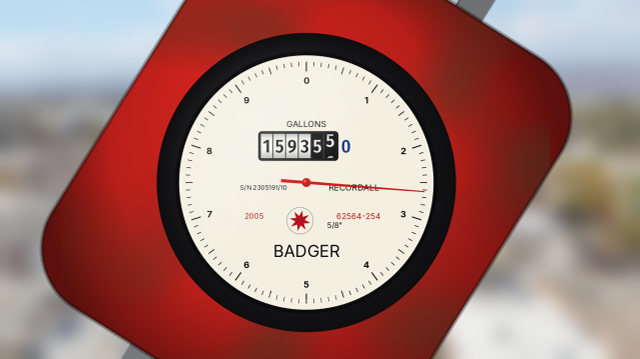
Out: **1593552.6** gal
